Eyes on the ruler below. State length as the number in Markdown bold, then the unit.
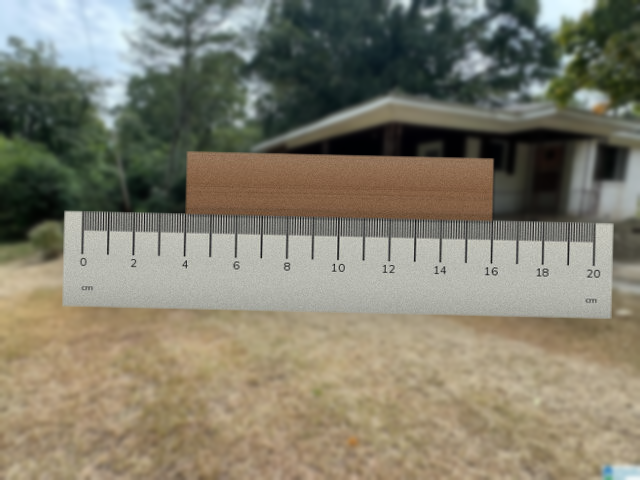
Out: **12** cm
